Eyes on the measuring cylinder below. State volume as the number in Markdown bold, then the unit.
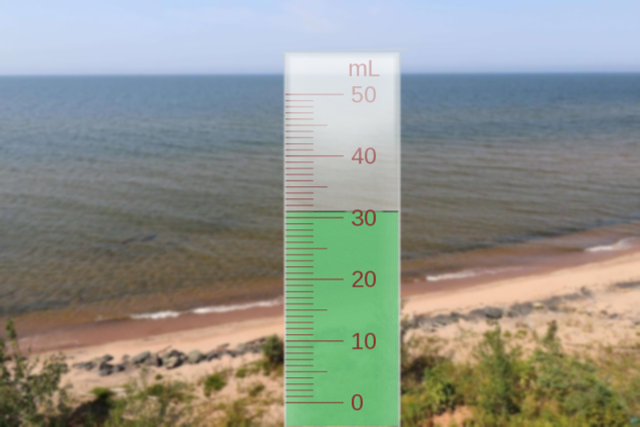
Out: **31** mL
